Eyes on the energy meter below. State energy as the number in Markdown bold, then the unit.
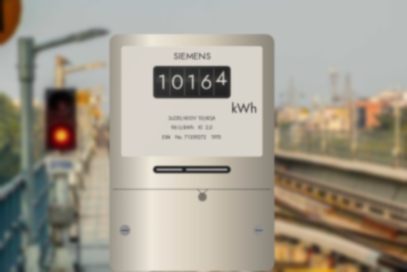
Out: **10164** kWh
